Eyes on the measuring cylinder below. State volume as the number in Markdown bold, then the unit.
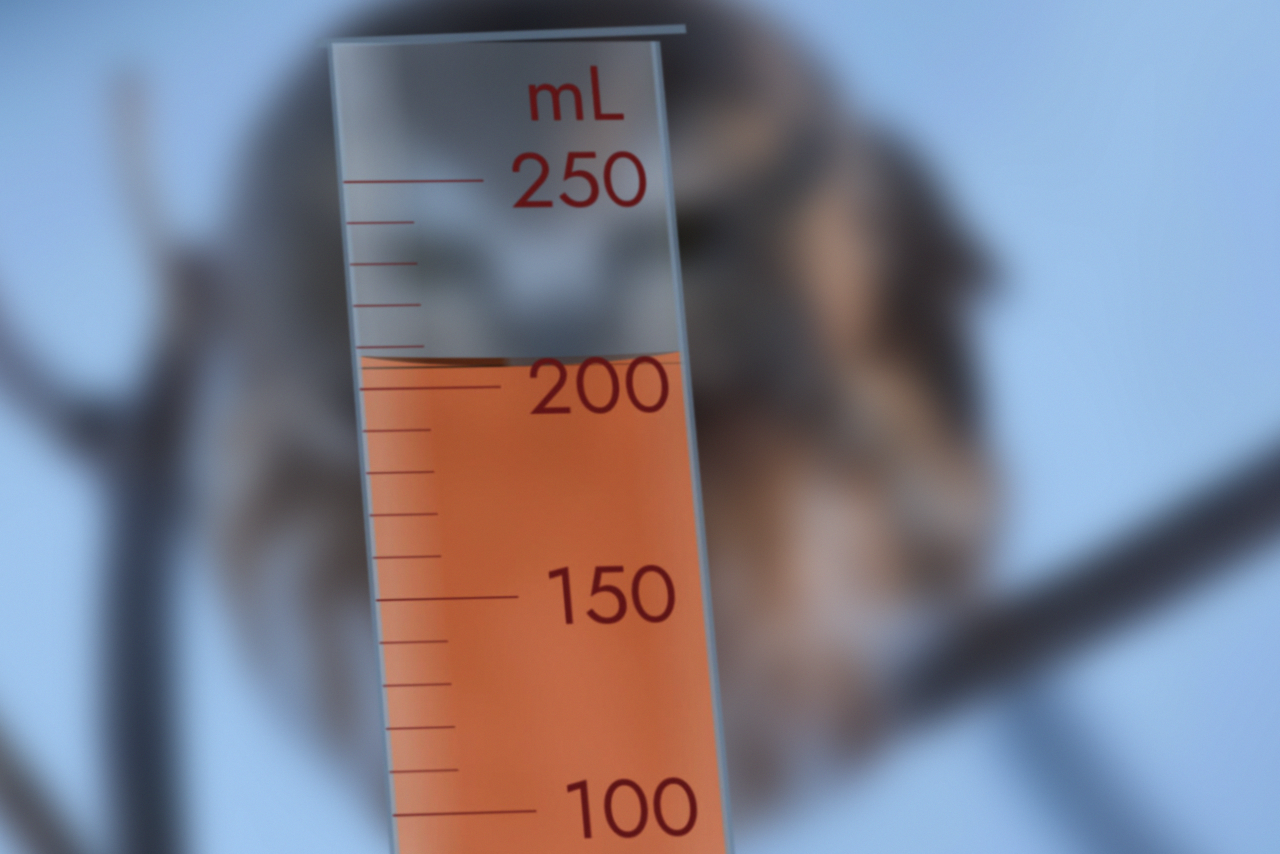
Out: **205** mL
